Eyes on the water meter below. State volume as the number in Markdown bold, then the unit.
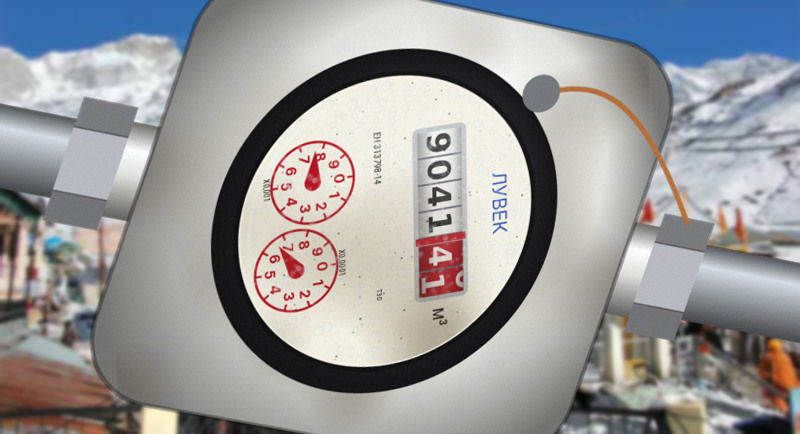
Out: **9041.4076** m³
